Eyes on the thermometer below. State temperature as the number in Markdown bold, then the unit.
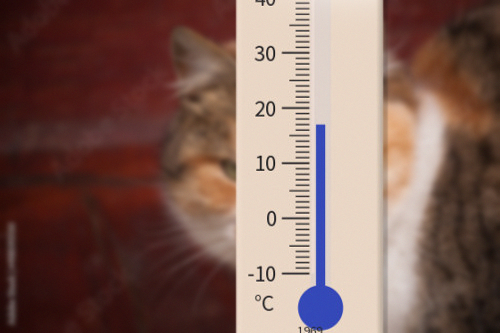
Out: **17** °C
